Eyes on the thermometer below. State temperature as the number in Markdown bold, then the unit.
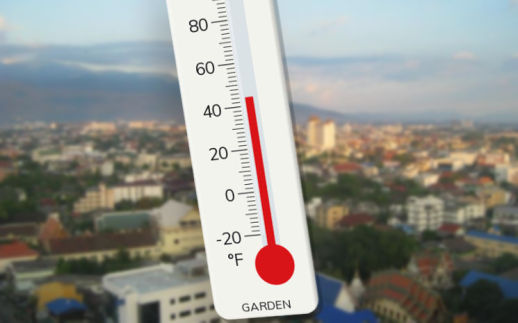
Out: **44** °F
